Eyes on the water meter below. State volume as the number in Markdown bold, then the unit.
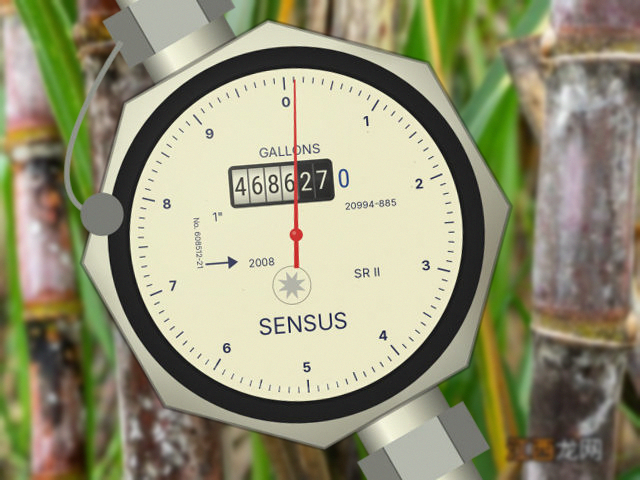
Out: **4686270.1** gal
